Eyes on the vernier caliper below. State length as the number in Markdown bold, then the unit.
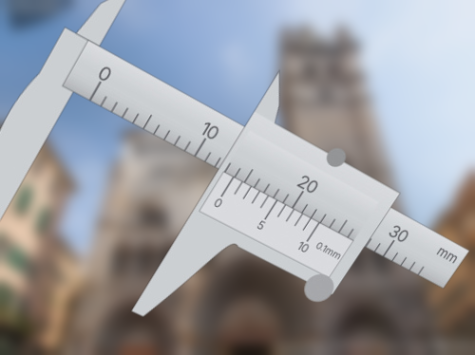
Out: **13.9** mm
